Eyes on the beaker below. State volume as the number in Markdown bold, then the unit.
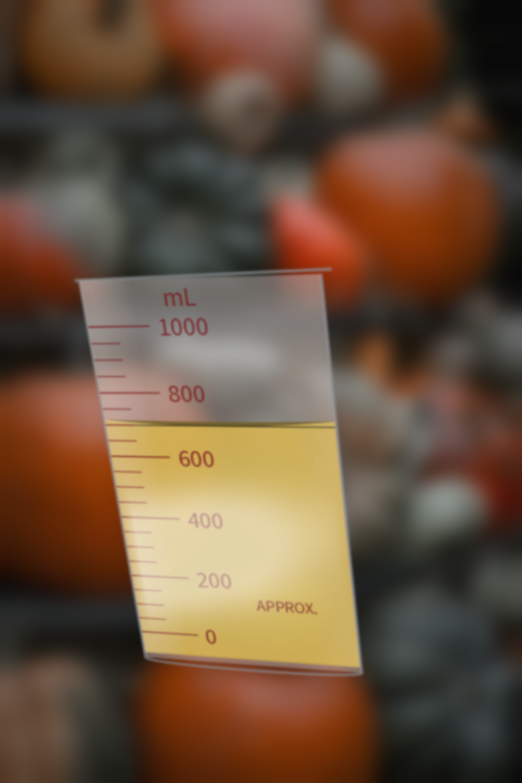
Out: **700** mL
